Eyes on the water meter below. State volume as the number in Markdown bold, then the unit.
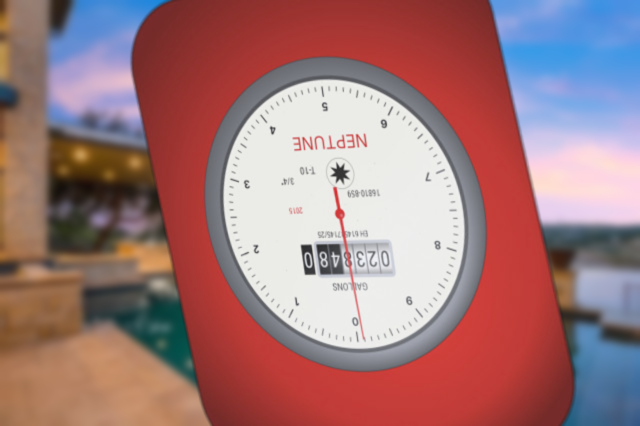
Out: **238479.9** gal
